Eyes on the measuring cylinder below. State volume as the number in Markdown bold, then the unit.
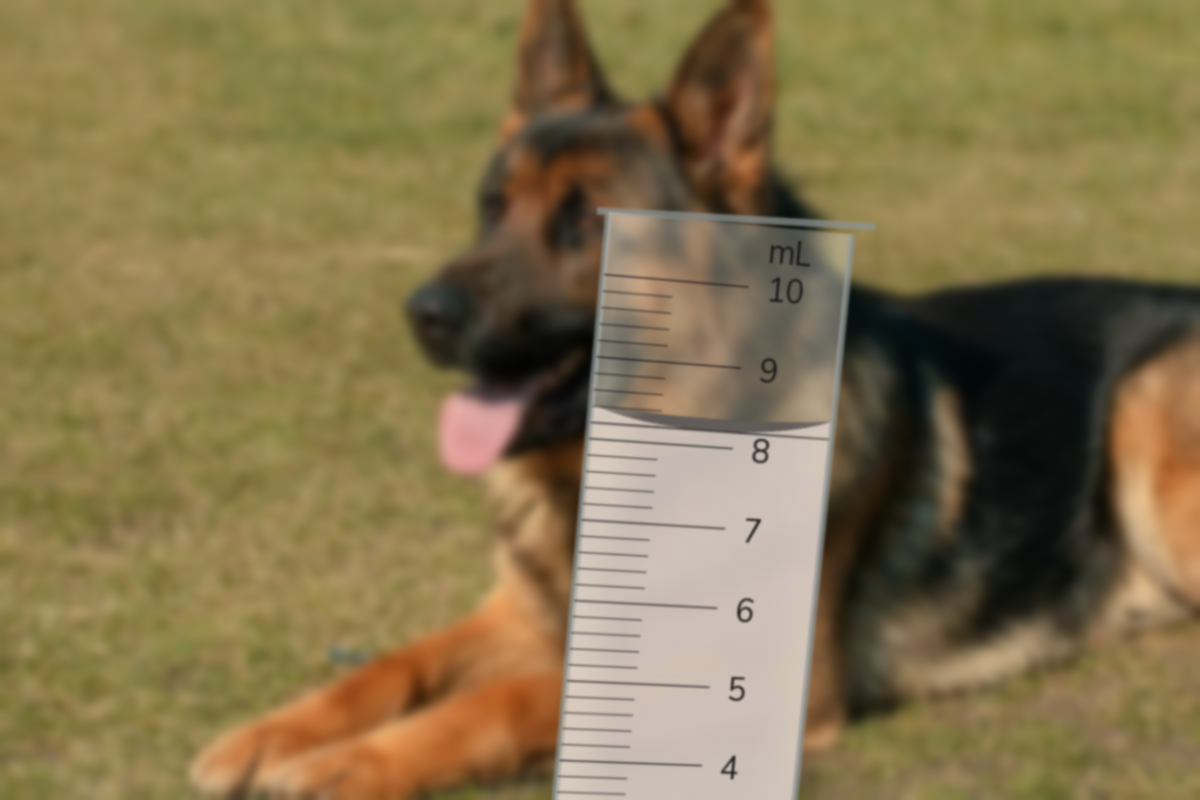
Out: **8.2** mL
